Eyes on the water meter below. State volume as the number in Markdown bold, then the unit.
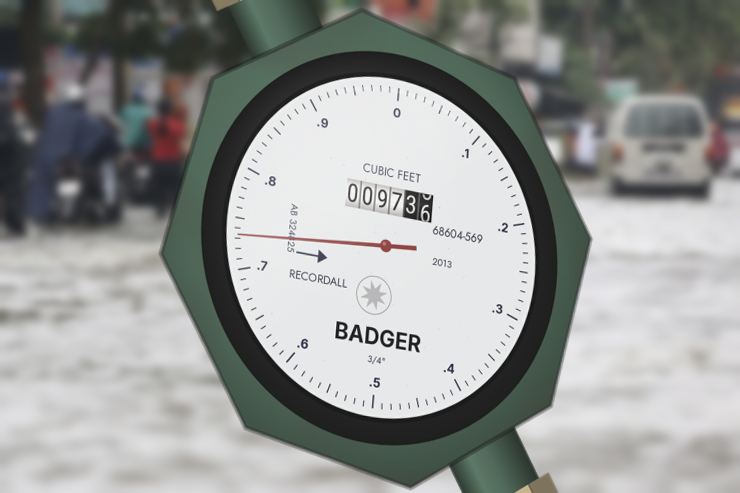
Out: **9735.73** ft³
